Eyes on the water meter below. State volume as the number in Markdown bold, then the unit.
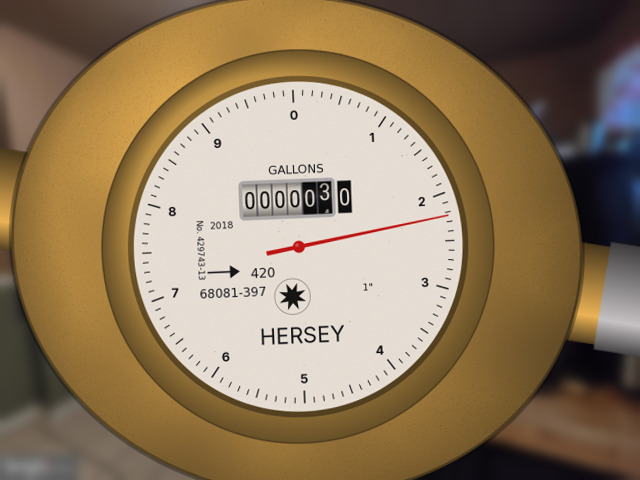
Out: **32.2** gal
